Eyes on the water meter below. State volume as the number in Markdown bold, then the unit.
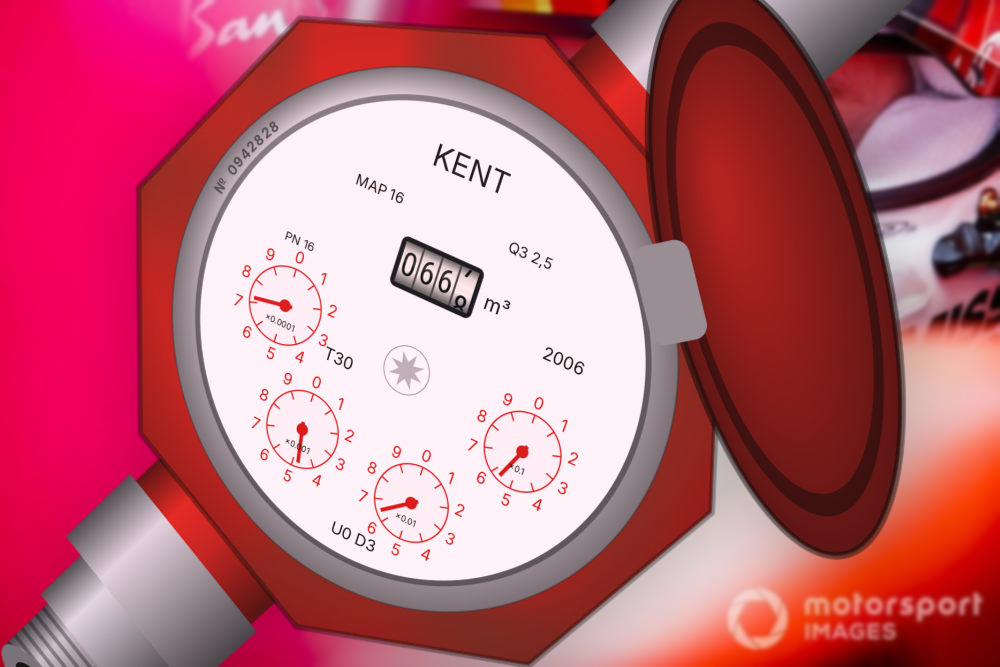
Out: **667.5647** m³
